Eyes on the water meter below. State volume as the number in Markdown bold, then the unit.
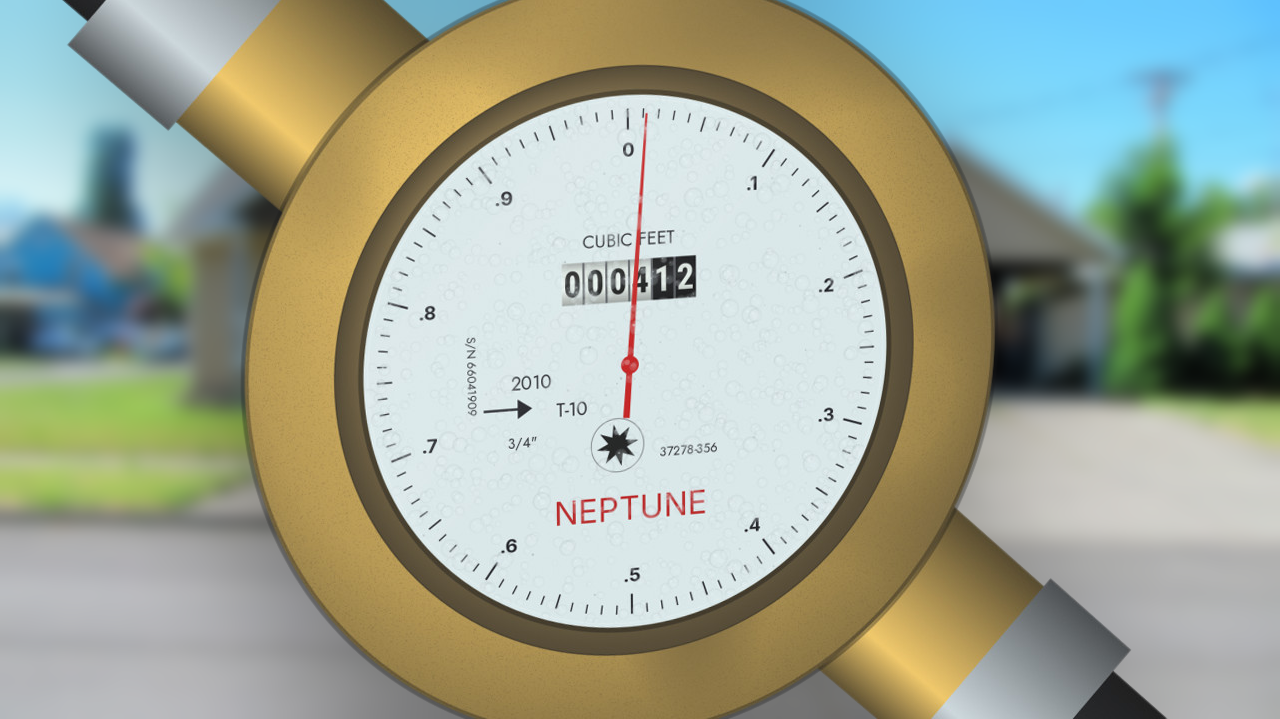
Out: **412.01** ft³
